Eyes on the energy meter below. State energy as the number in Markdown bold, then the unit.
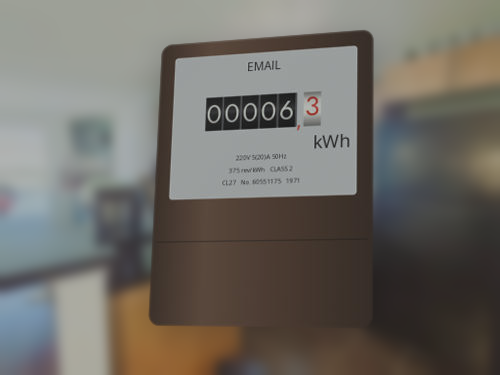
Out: **6.3** kWh
